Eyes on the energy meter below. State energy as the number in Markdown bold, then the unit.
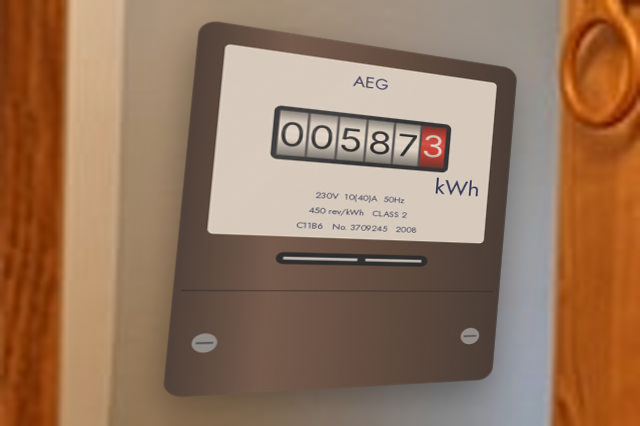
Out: **587.3** kWh
